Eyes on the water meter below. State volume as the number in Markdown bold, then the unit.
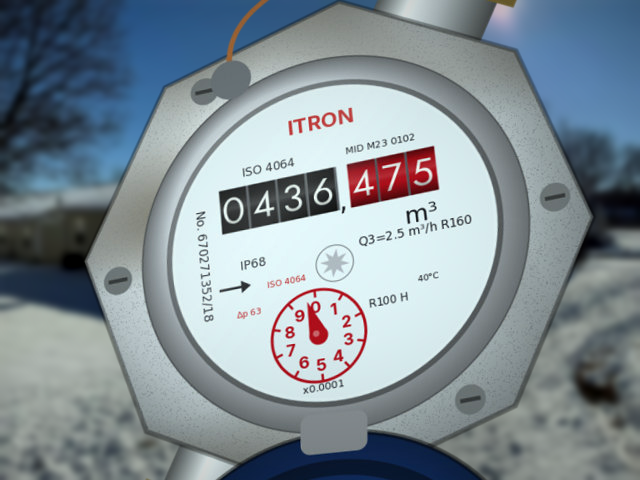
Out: **436.4749** m³
